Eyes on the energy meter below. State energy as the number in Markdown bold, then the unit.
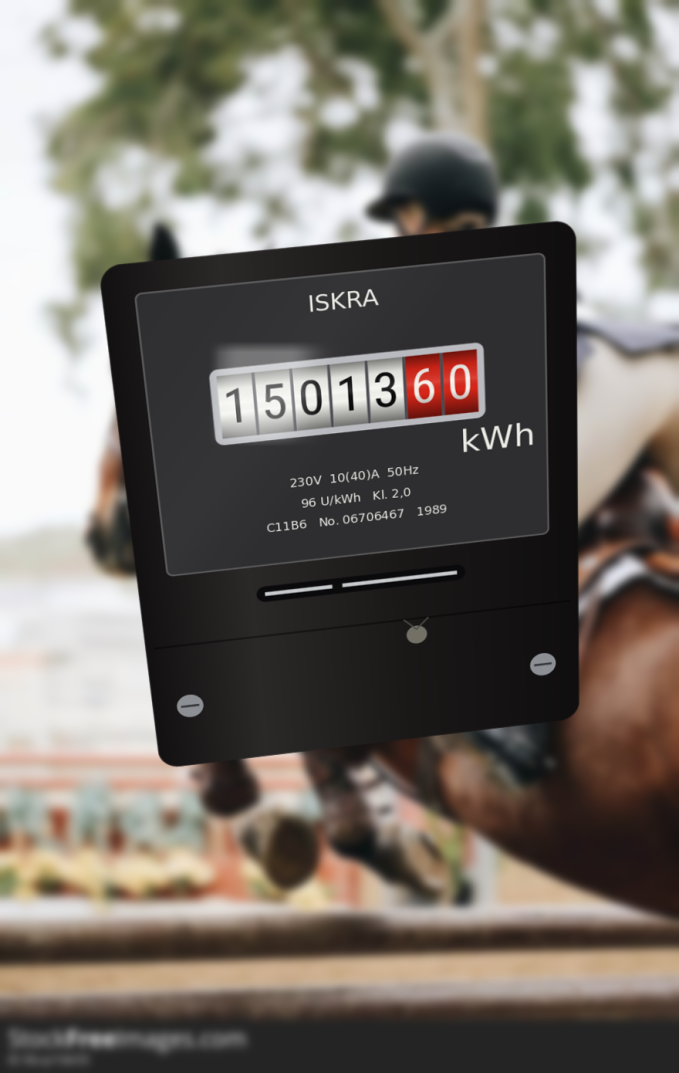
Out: **15013.60** kWh
